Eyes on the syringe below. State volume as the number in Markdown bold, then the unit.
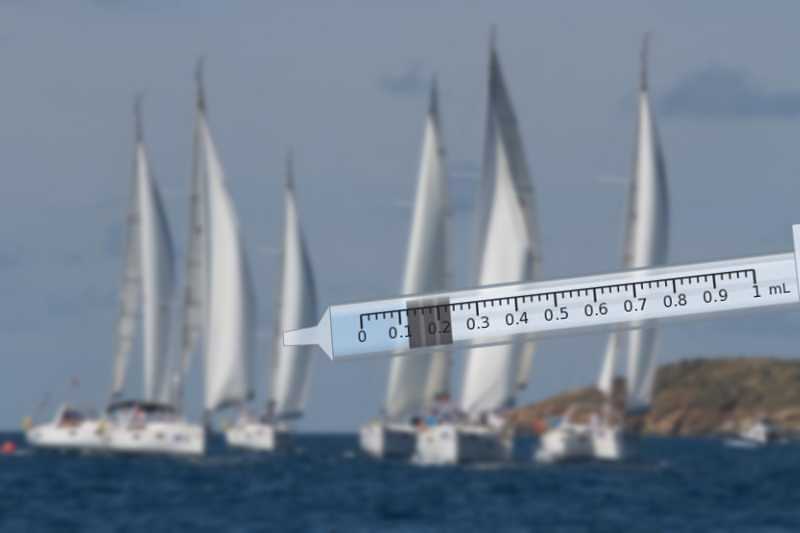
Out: **0.12** mL
